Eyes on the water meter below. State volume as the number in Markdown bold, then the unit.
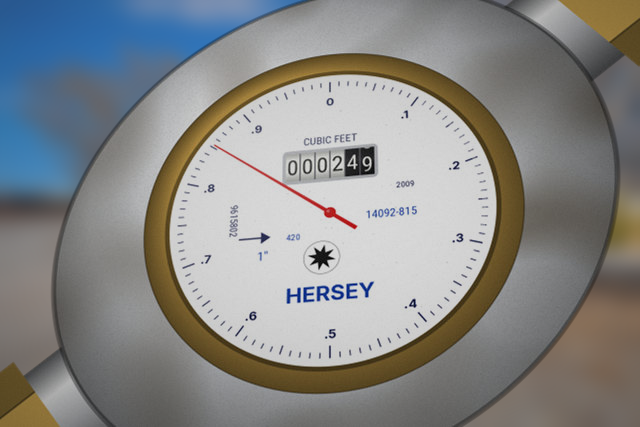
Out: **248.85** ft³
